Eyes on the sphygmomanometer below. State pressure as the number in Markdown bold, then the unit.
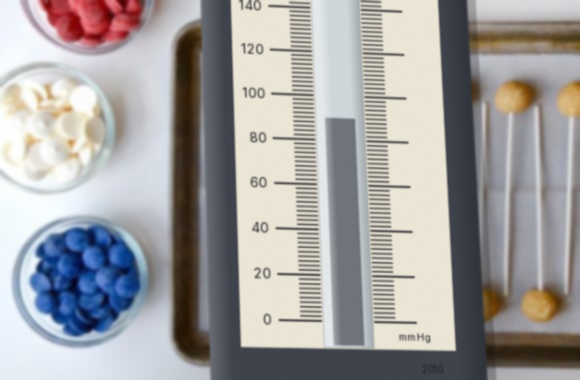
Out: **90** mmHg
